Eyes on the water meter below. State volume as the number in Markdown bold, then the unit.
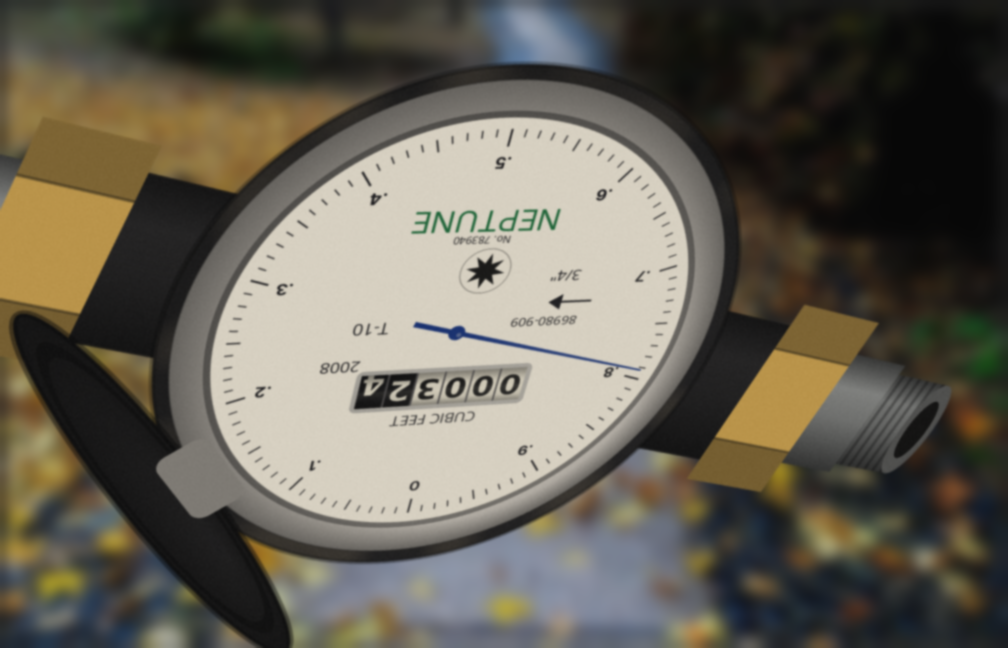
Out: **323.79** ft³
